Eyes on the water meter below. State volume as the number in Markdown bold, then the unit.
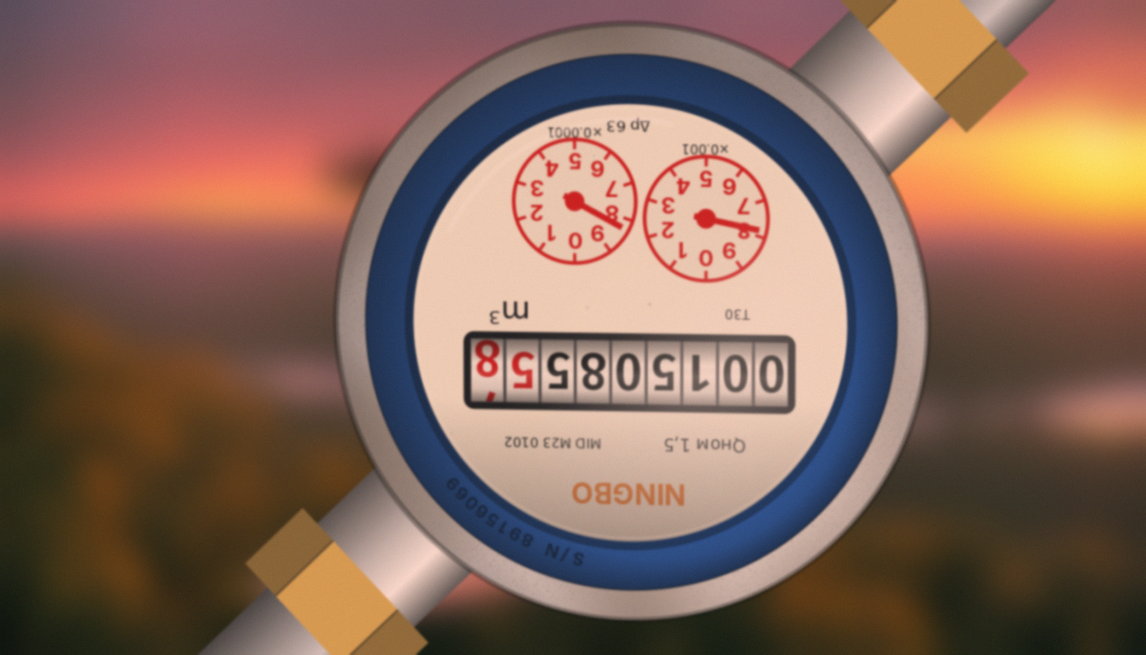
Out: **15085.5778** m³
